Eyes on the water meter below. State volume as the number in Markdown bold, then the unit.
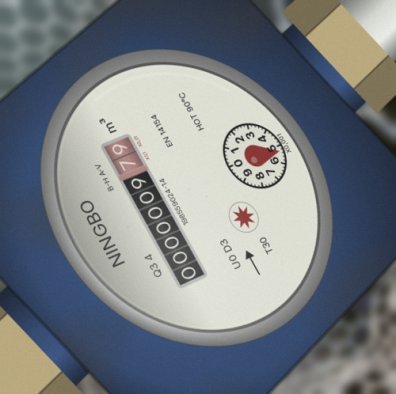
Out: **9.795** m³
